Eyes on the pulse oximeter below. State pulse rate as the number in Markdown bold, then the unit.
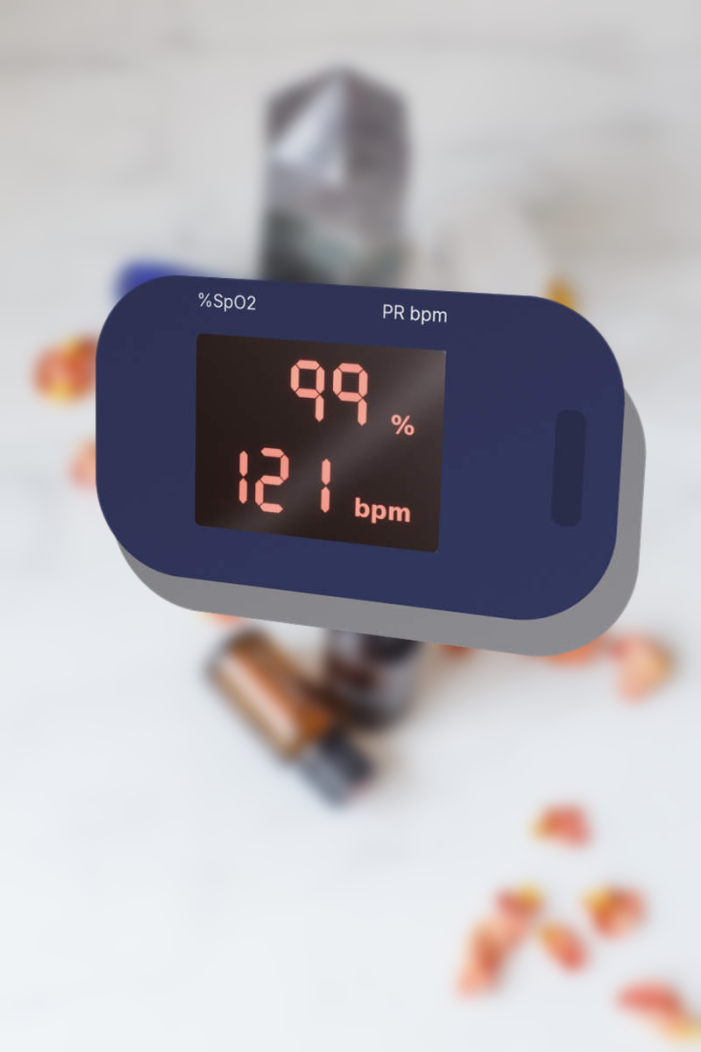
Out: **121** bpm
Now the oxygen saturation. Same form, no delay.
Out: **99** %
